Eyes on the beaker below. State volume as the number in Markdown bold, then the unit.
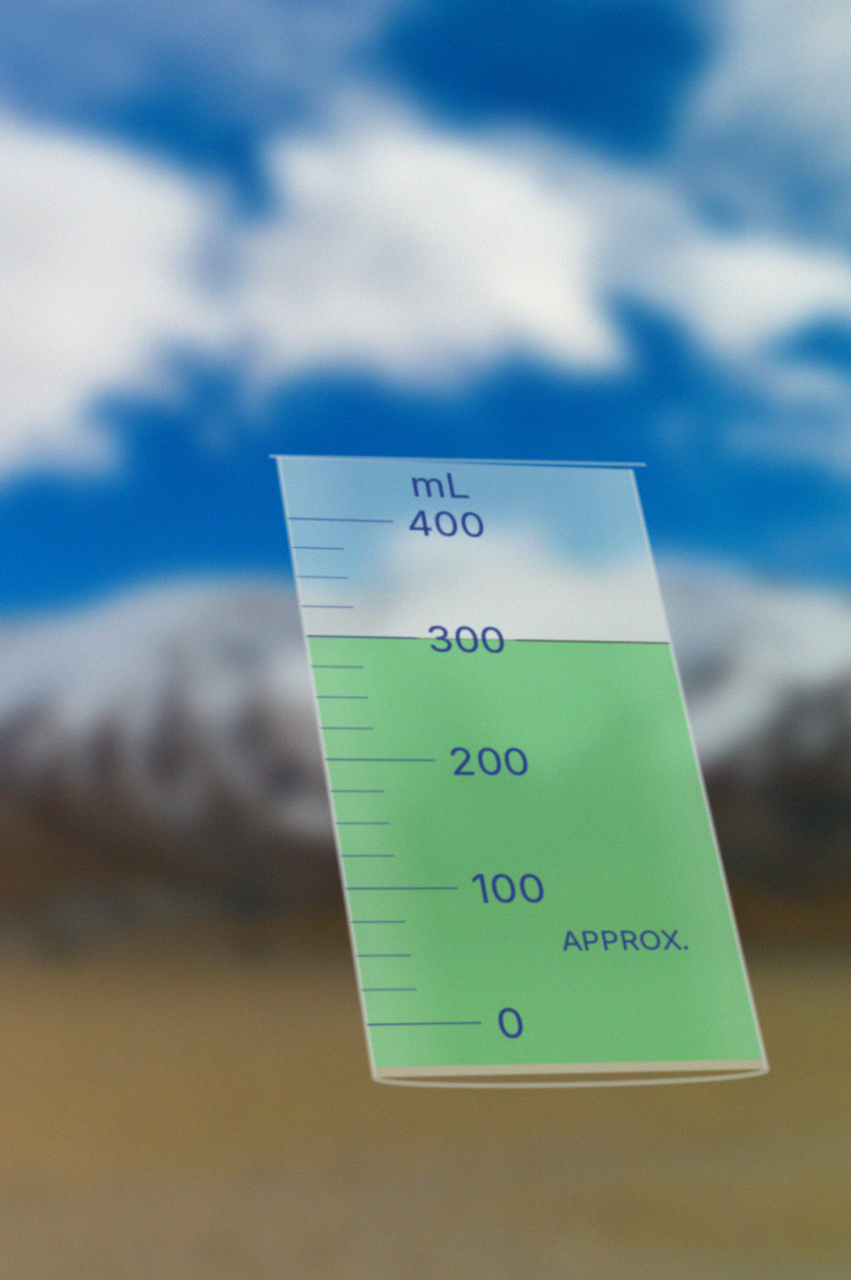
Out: **300** mL
